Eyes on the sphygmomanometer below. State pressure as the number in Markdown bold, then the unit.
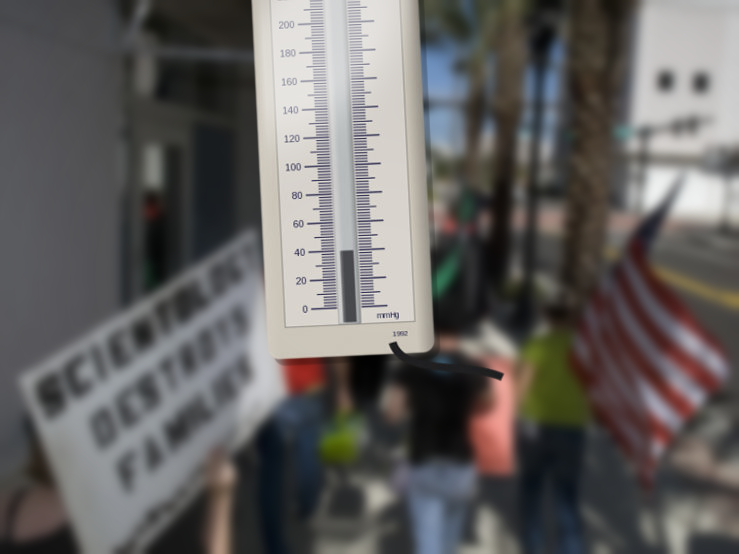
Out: **40** mmHg
